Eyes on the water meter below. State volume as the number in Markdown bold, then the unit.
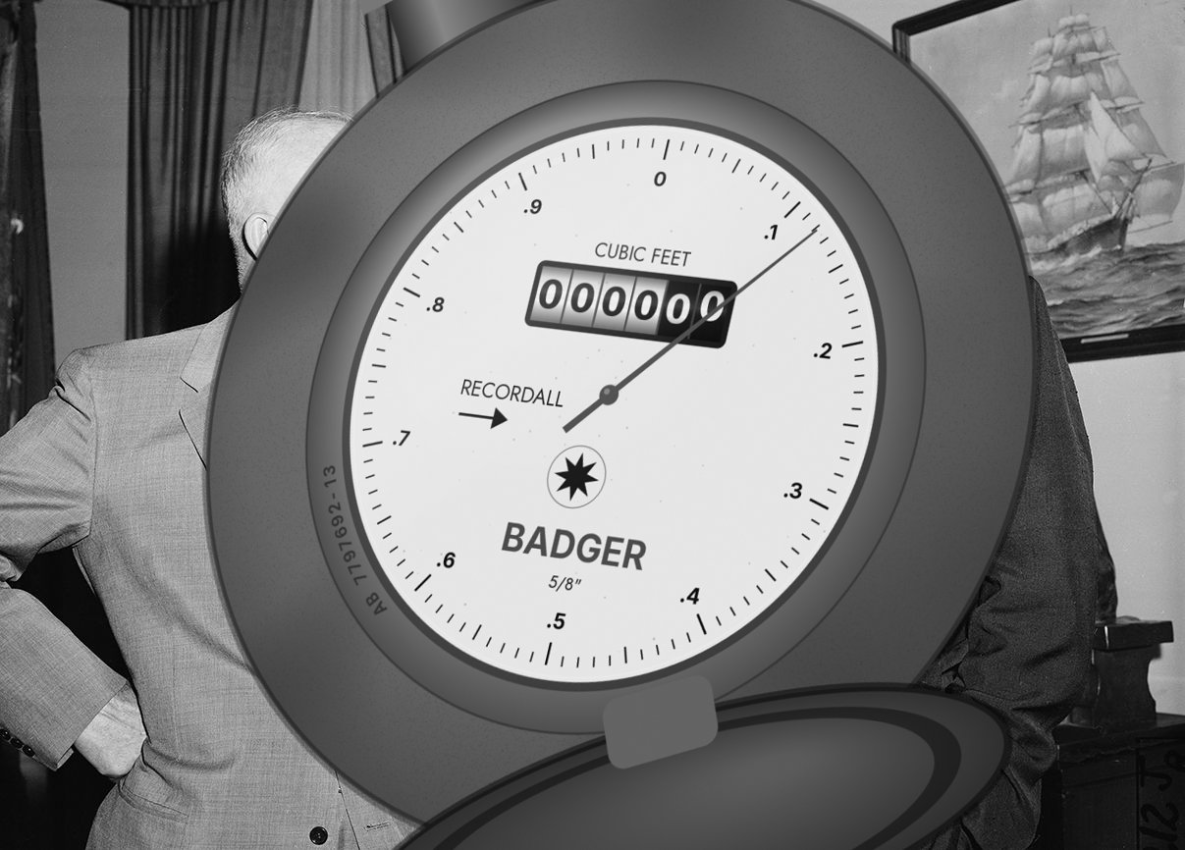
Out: **0.12** ft³
